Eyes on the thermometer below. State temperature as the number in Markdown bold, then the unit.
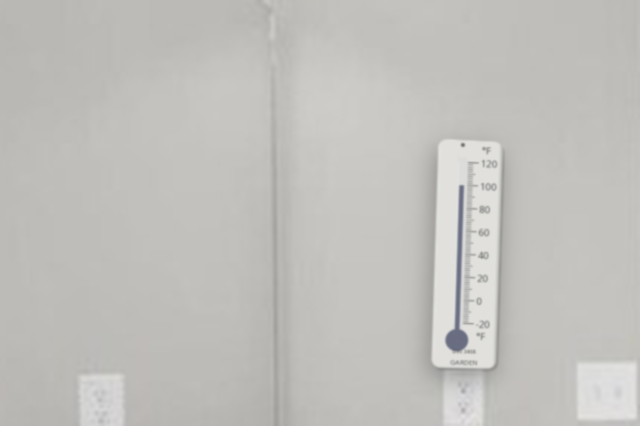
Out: **100** °F
